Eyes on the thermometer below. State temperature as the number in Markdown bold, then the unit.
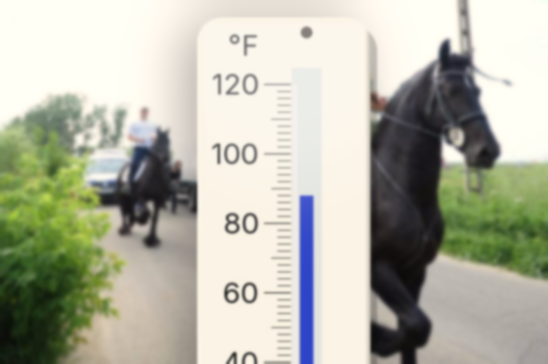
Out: **88** °F
